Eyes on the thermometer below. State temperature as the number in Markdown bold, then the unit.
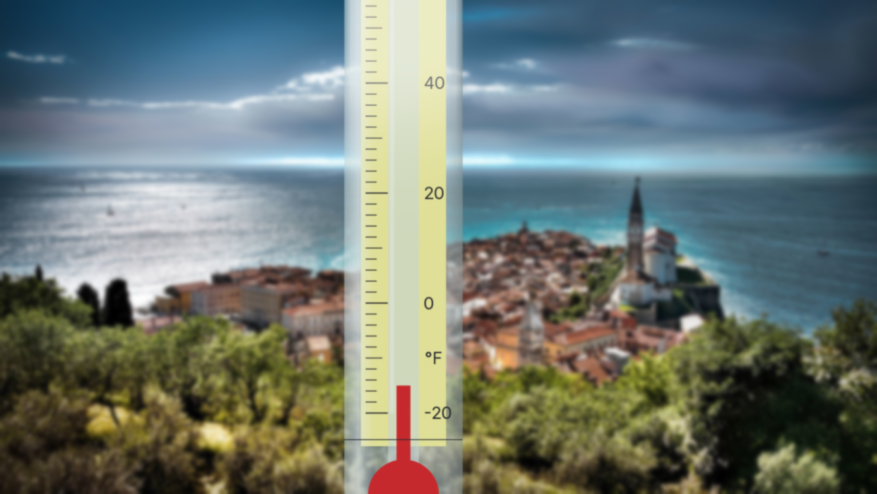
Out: **-15** °F
